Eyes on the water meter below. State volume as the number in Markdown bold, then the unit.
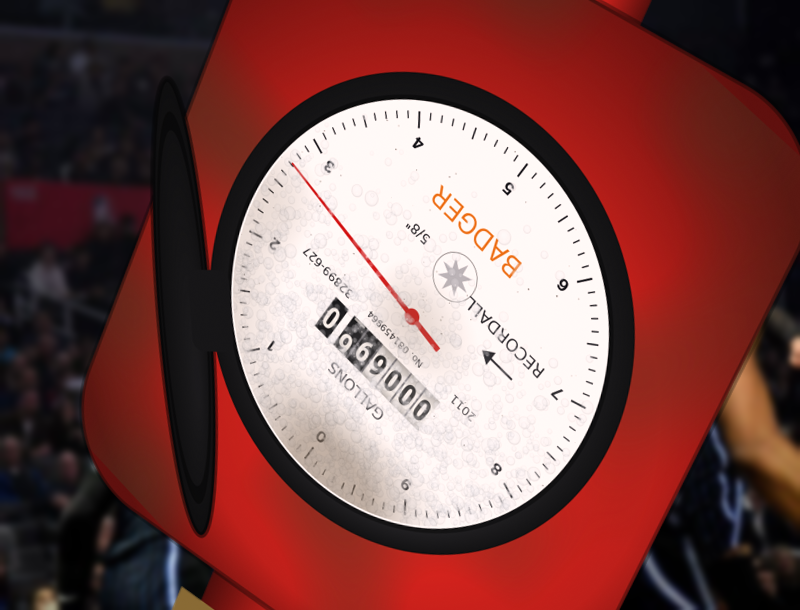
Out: **6962.7** gal
